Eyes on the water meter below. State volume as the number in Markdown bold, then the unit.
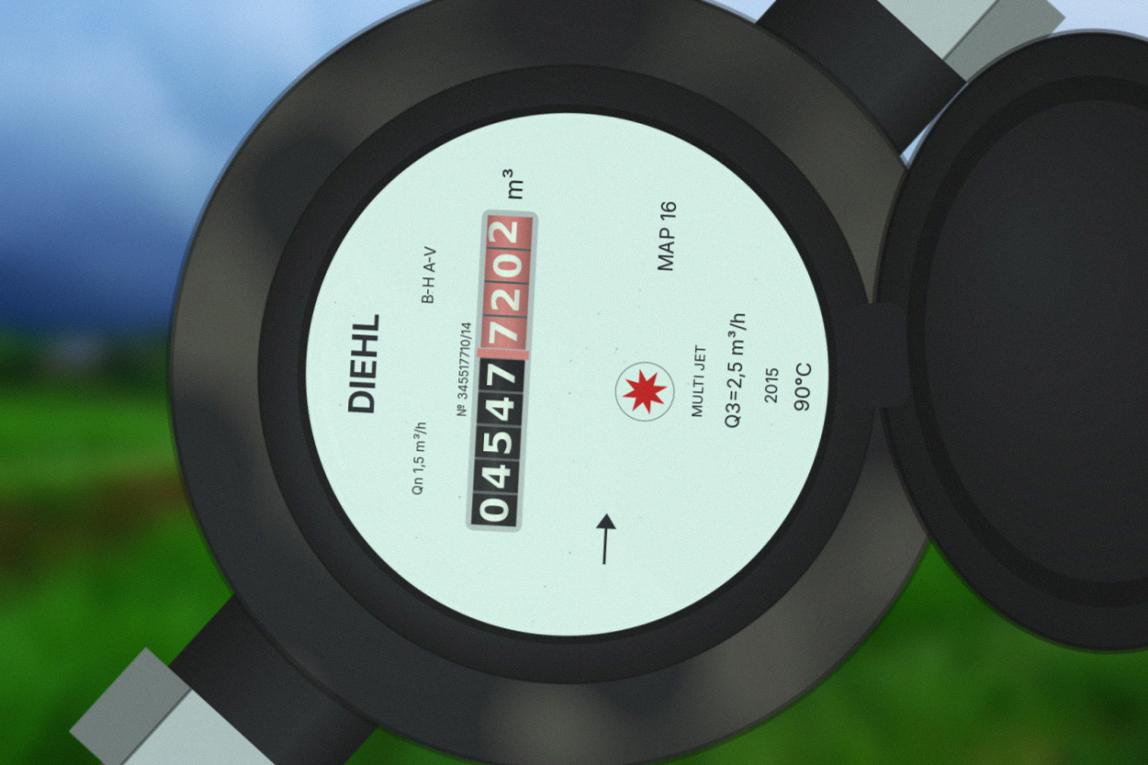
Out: **4547.7202** m³
